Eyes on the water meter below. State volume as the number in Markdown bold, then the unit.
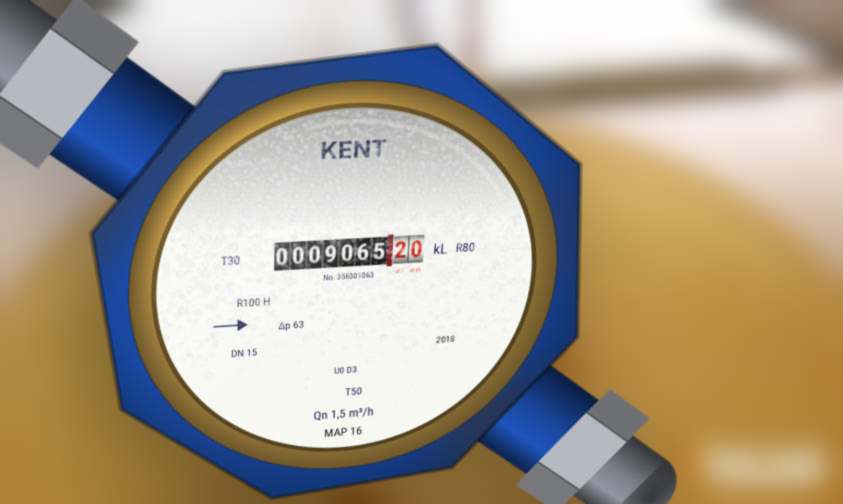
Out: **9065.20** kL
